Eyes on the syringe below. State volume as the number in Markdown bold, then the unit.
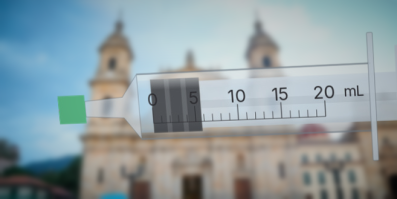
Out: **0** mL
